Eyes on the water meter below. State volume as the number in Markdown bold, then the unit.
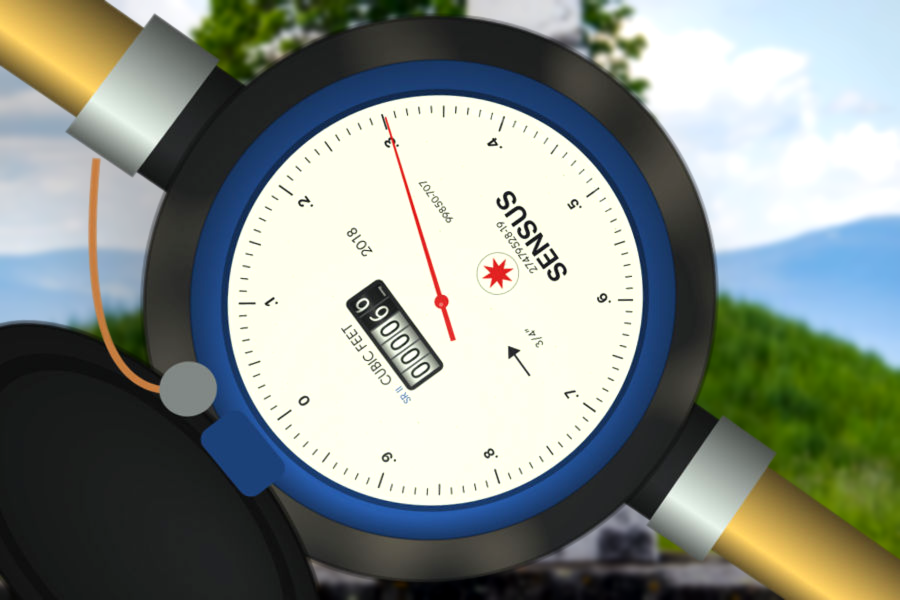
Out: **66.30** ft³
